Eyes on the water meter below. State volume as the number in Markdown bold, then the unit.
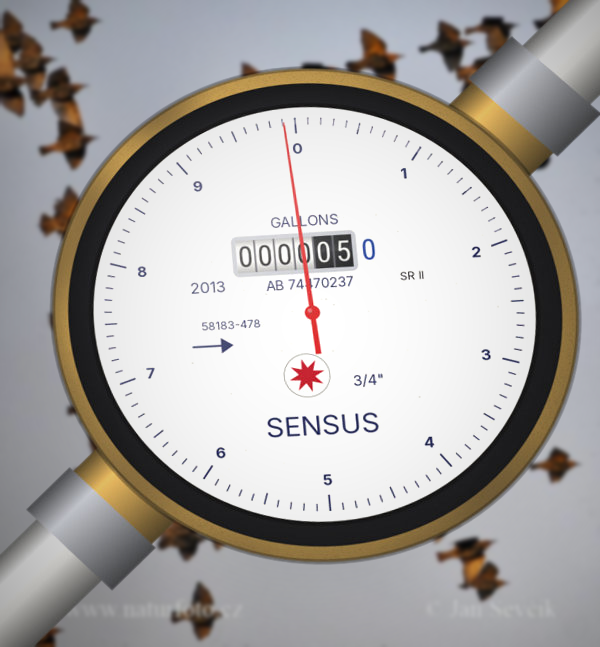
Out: **49.9** gal
